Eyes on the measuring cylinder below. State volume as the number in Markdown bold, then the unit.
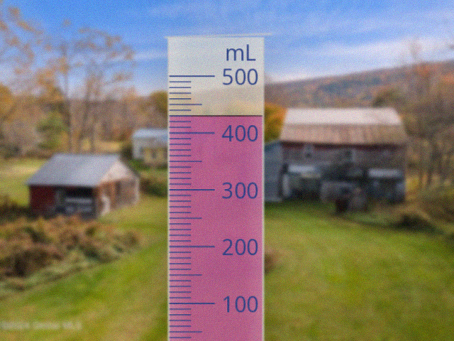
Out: **430** mL
